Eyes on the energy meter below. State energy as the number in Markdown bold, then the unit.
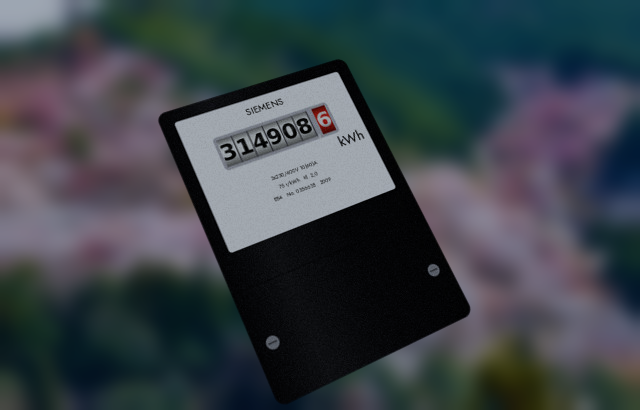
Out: **314908.6** kWh
